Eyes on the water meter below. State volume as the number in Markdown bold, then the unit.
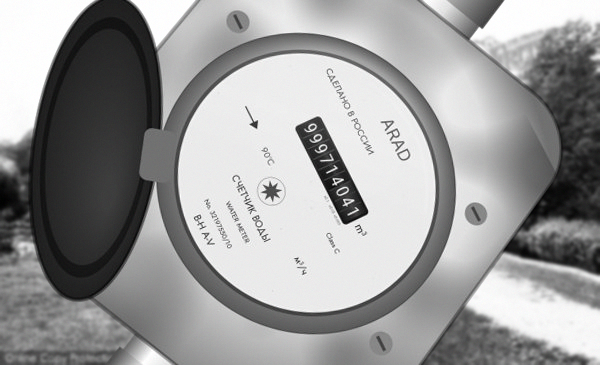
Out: **999714.041** m³
